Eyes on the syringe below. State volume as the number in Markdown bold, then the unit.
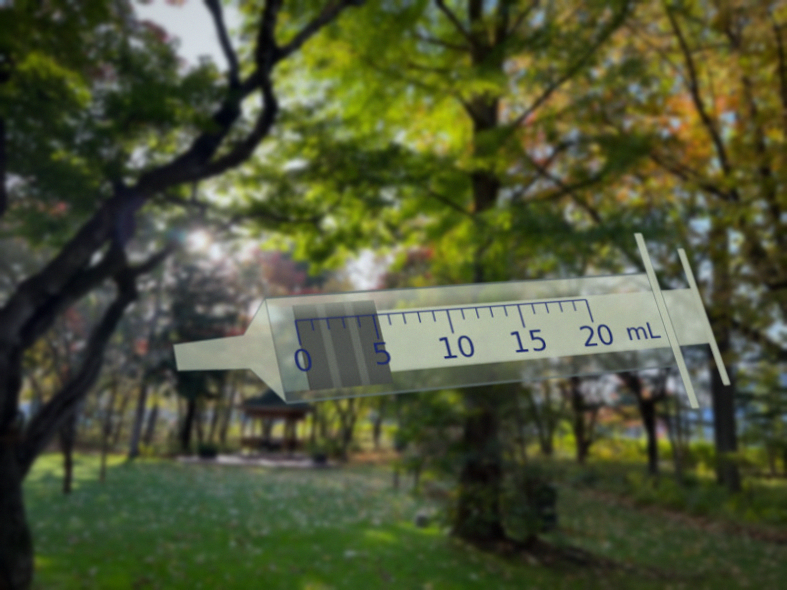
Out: **0** mL
